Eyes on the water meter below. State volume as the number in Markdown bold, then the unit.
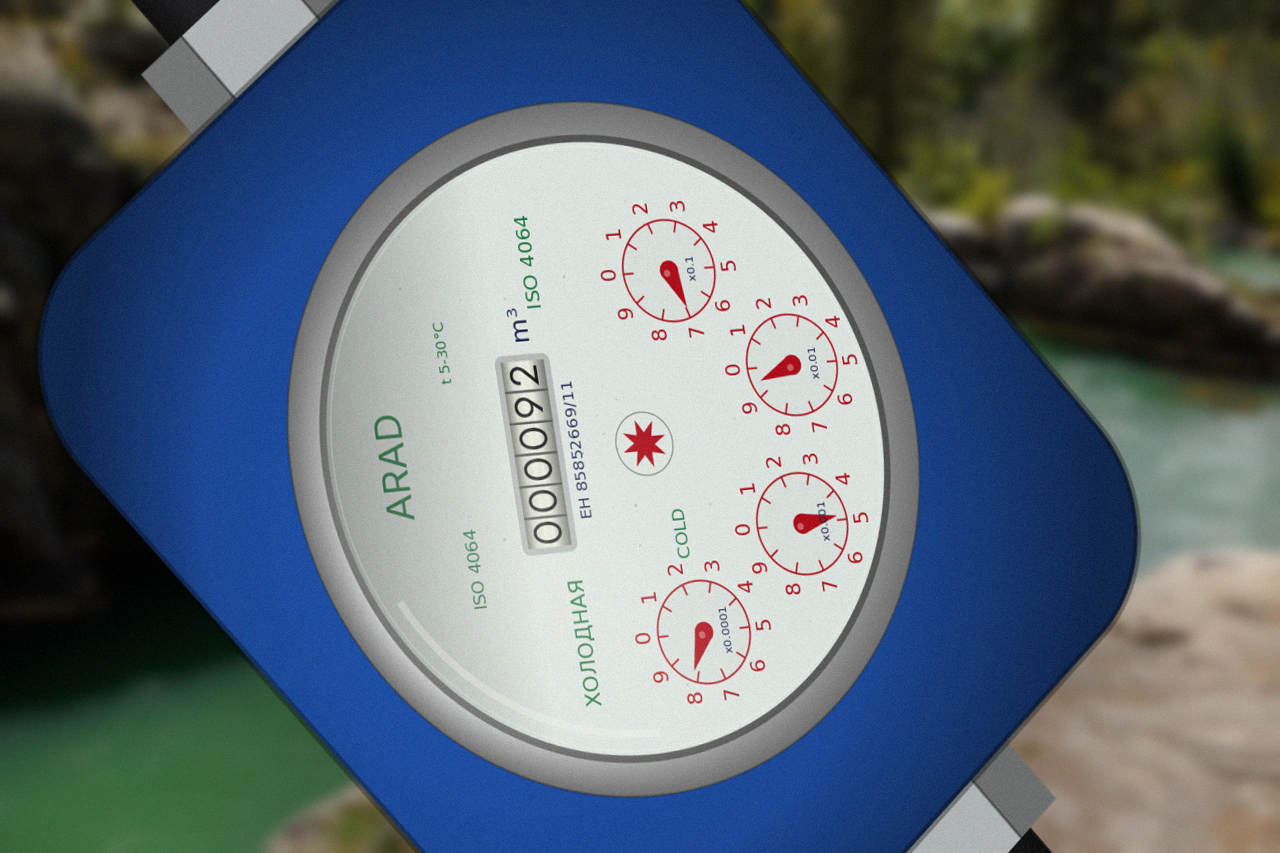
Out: **92.6948** m³
